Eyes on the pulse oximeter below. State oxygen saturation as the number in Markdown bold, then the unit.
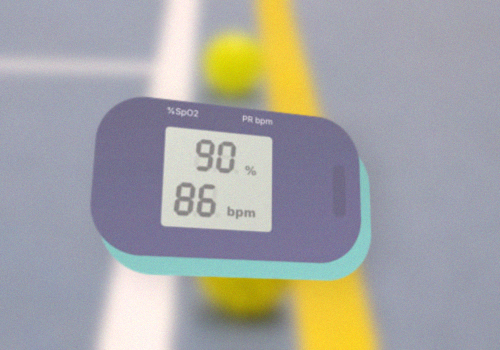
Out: **90** %
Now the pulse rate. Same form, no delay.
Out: **86** bpm
